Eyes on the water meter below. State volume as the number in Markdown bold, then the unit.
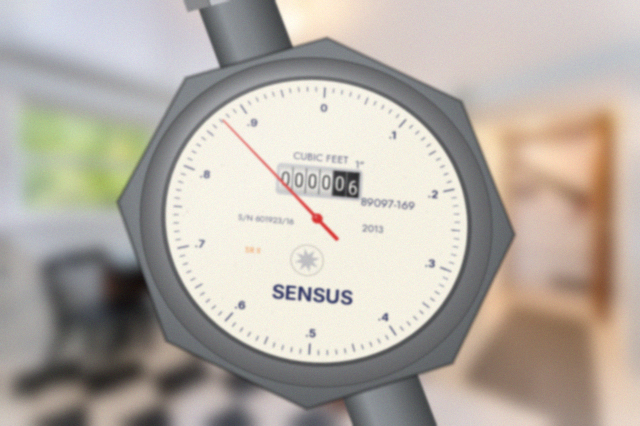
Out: **5.87** ft³
